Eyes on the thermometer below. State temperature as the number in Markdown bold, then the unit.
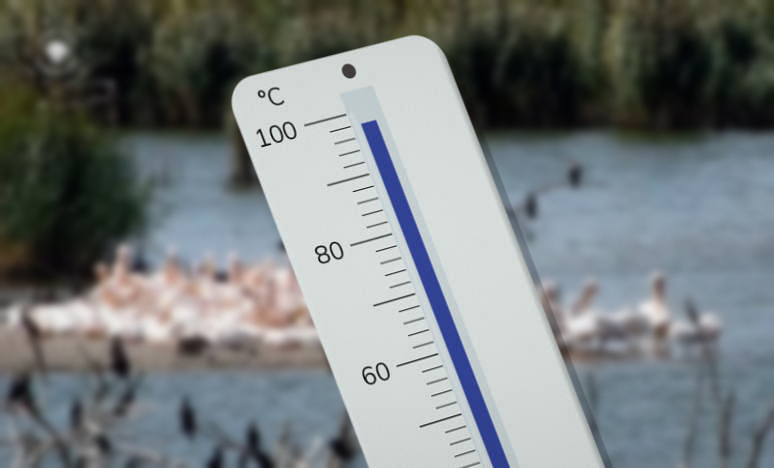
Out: **98** °C
